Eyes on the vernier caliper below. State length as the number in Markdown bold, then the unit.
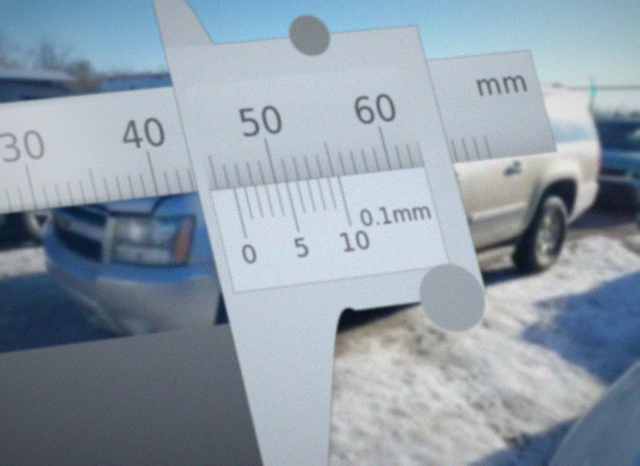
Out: **46.4** mm
